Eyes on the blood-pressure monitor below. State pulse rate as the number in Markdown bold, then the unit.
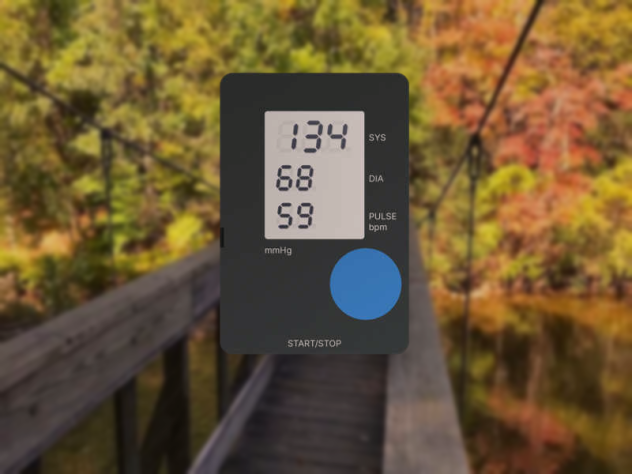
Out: **59** bpm
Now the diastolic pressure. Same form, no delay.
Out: **68** mmHg
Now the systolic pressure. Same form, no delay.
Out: **134** mmHg
